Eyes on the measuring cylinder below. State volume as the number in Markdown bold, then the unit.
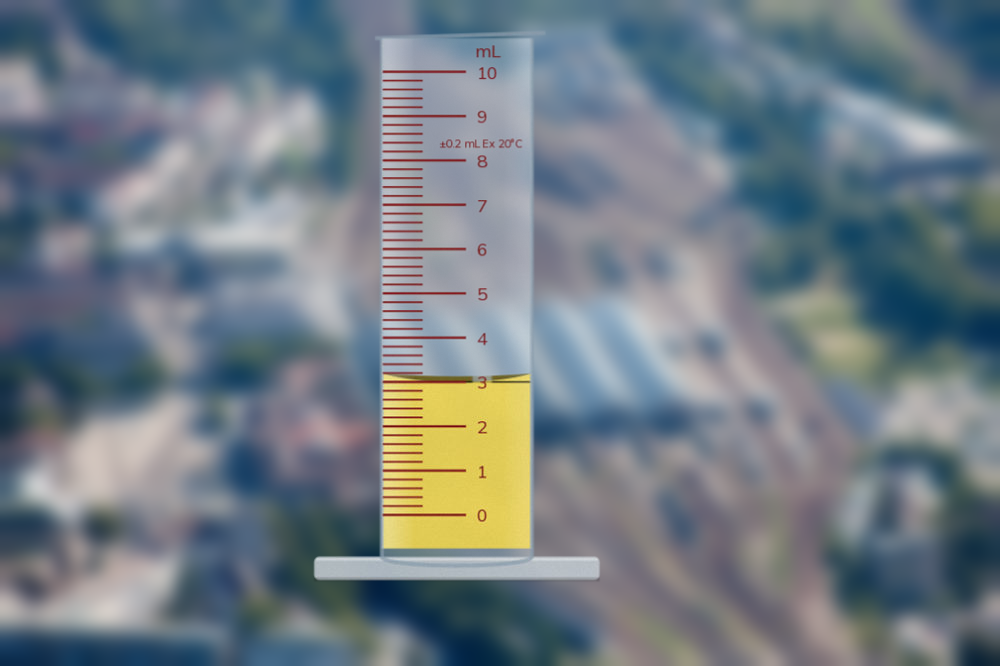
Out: **3** mL
